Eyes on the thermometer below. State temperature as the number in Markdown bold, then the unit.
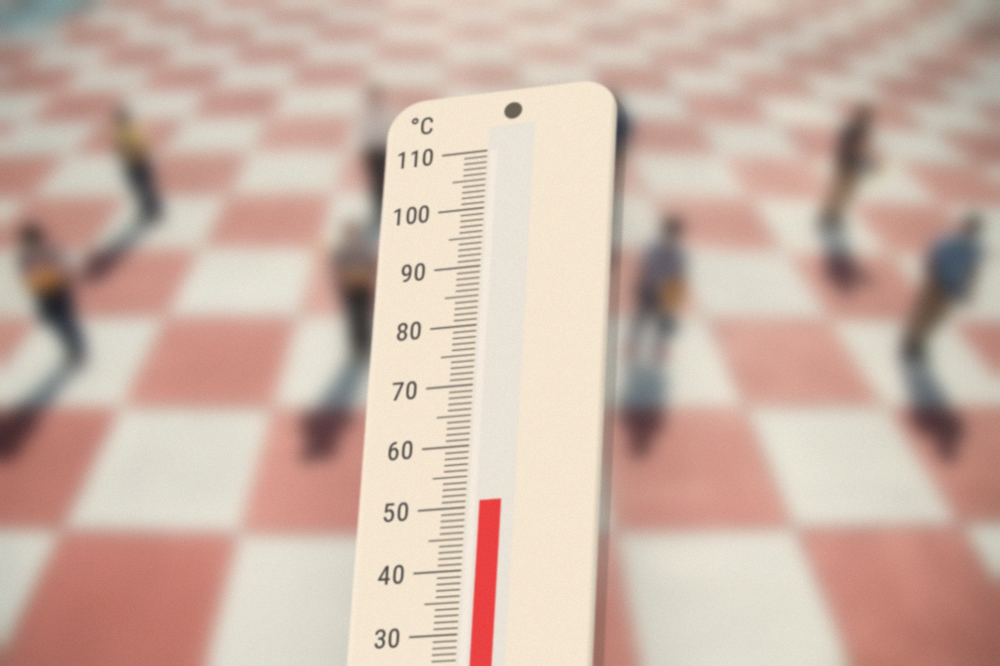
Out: **51** °C
